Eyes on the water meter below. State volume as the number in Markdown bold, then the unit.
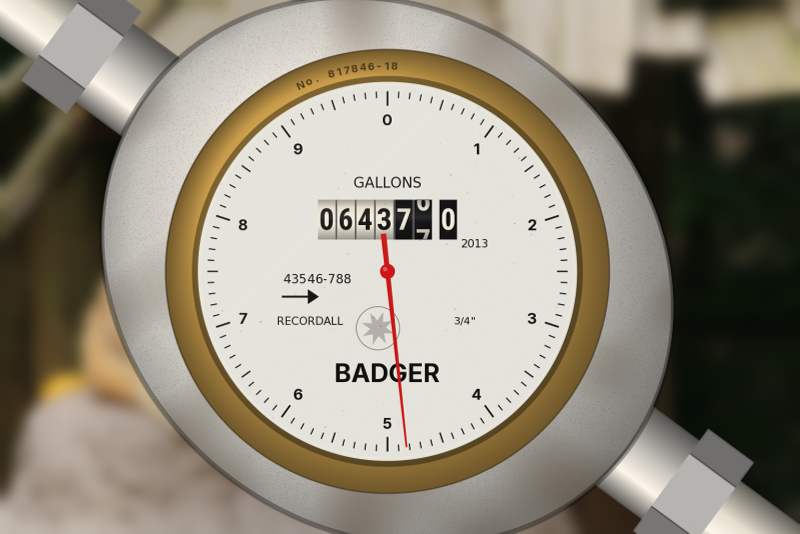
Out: **643764.8** gal
